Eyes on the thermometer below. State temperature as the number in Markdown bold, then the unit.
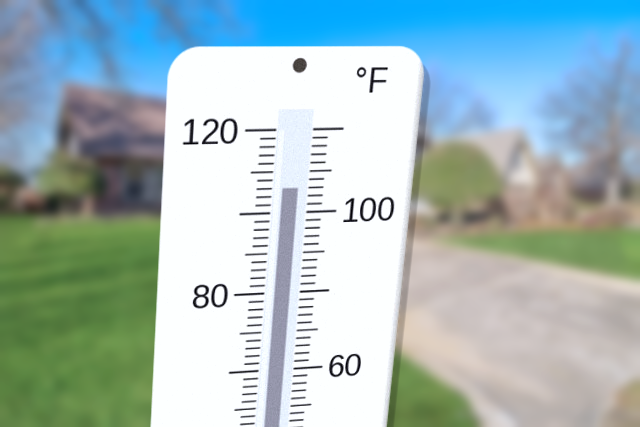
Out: **106** °F
